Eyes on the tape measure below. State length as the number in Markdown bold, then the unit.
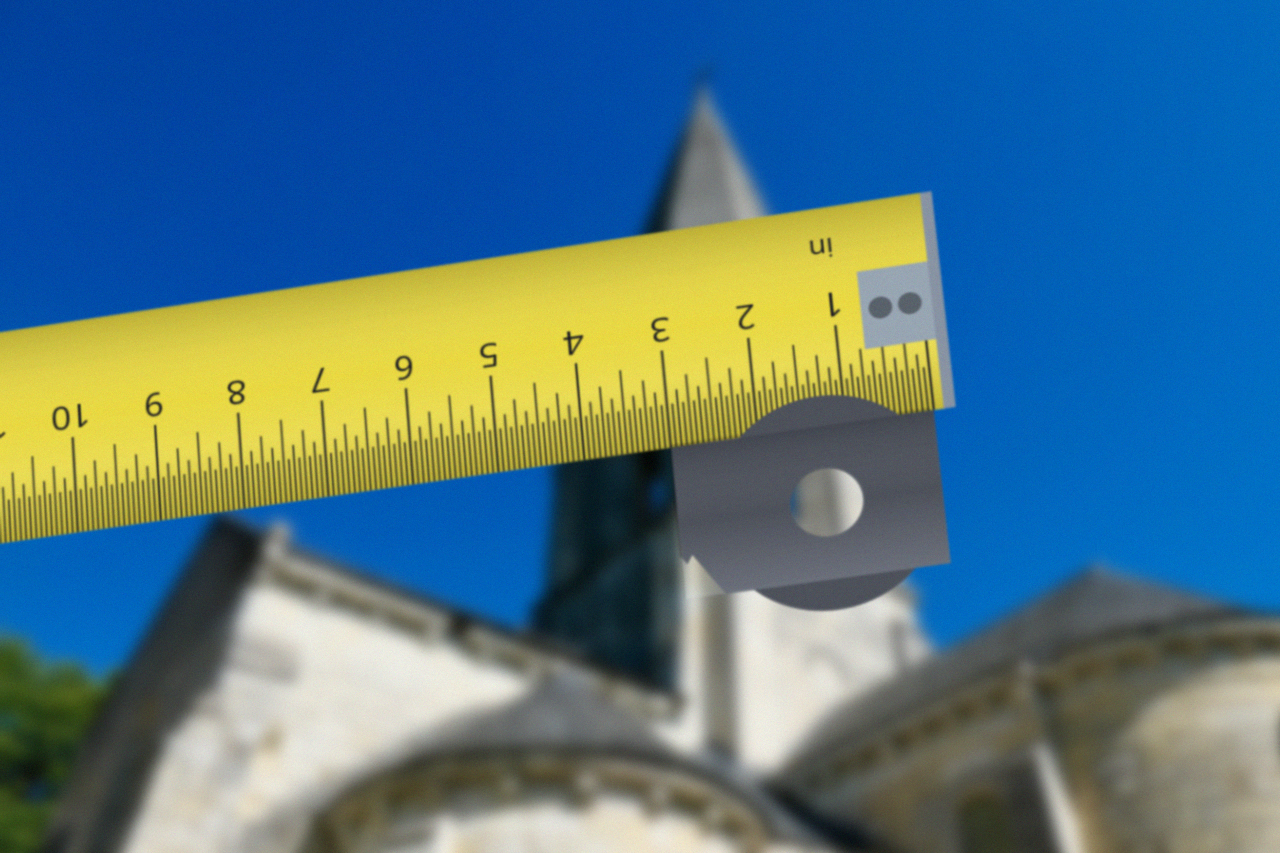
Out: **3** in
